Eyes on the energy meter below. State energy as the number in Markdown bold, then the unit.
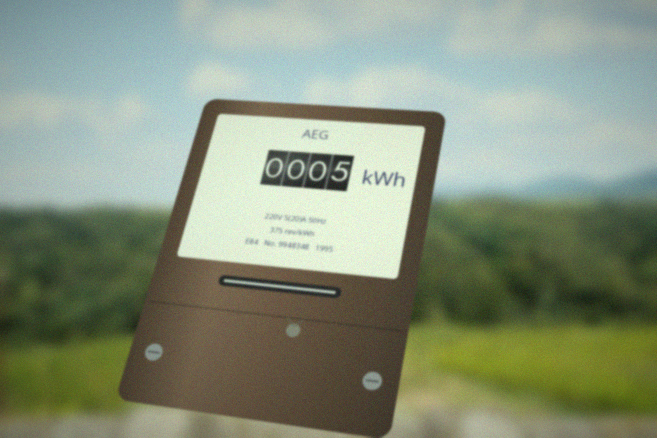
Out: **5** kWh
